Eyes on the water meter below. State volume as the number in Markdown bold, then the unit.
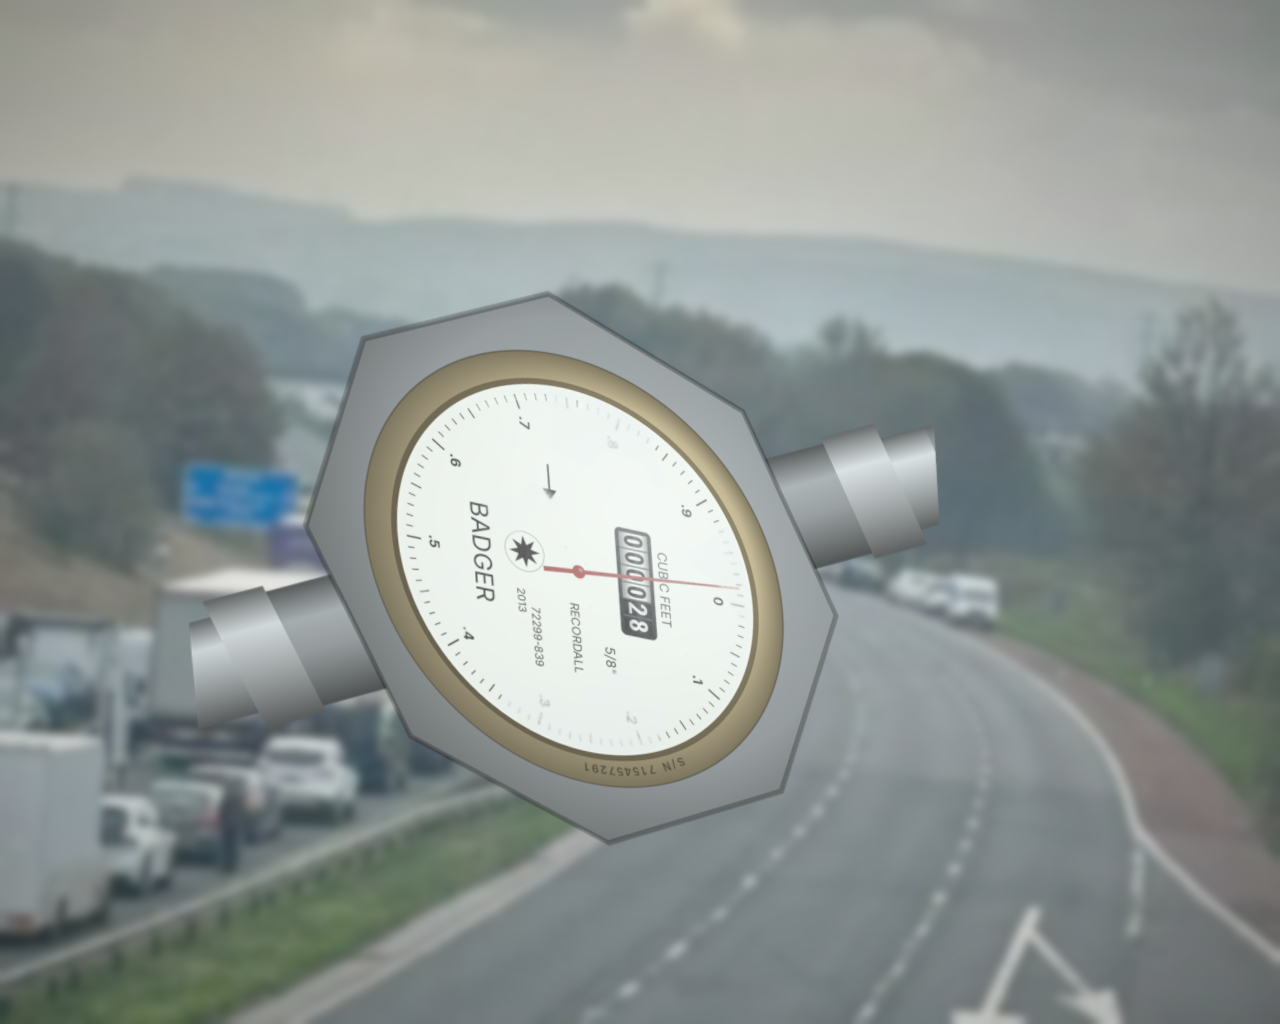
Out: **27.98** ft³
